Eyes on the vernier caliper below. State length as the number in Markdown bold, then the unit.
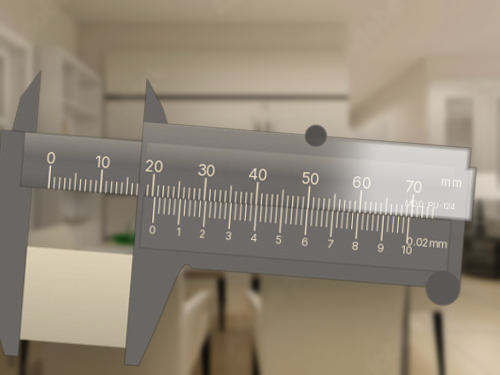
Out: **20.5** mm
